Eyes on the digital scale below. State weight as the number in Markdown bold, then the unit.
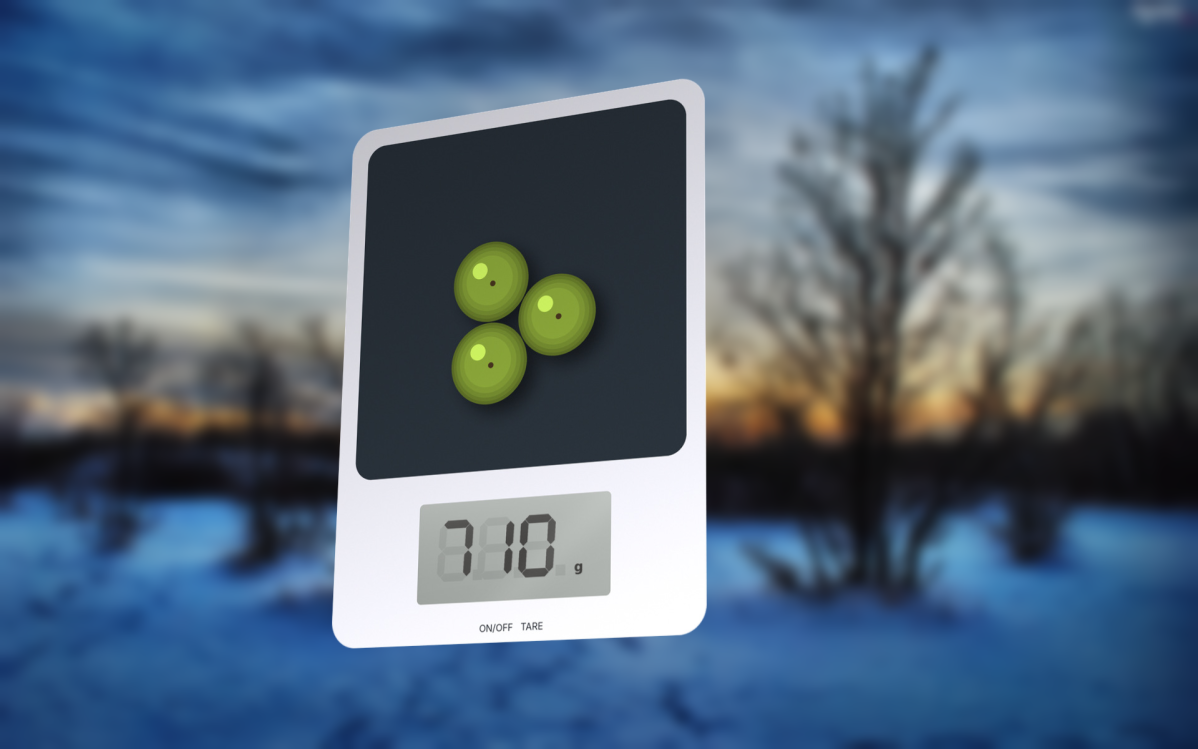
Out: **710** g
